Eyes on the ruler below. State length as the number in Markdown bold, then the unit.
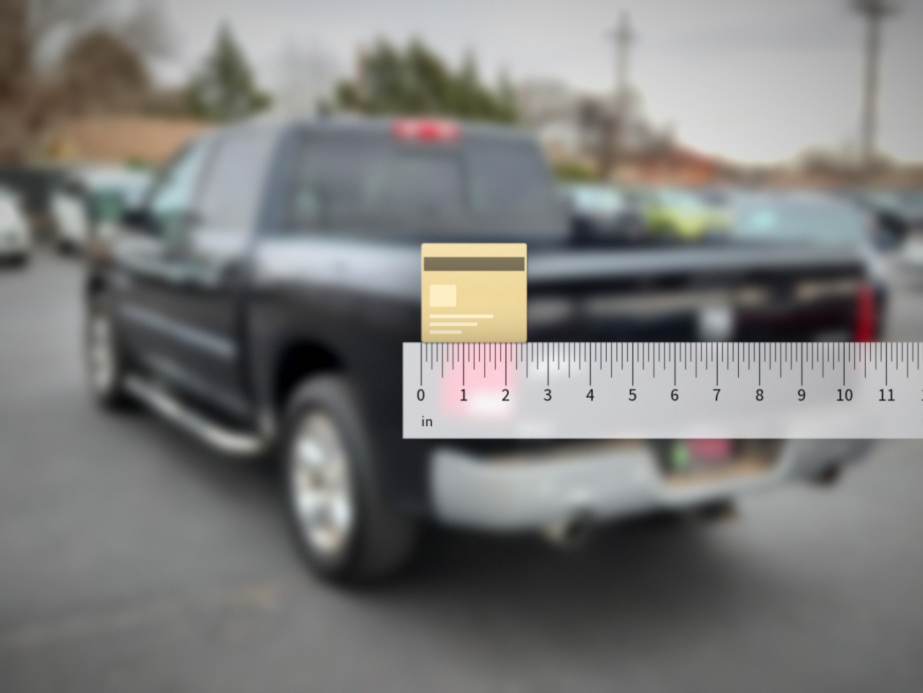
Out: **2.5** in
